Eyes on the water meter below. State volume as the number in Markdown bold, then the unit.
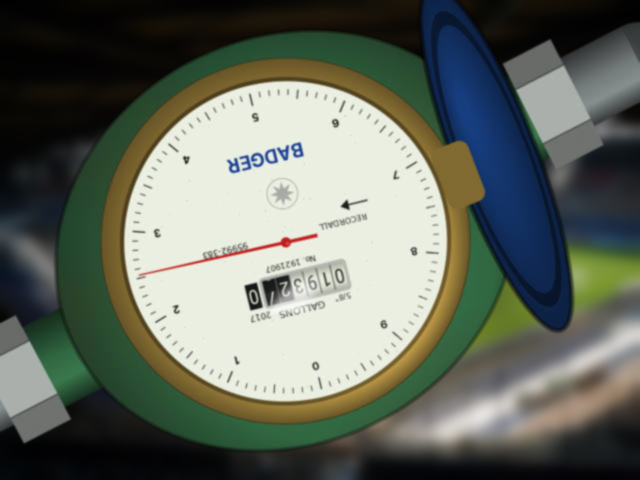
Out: **193272.5** gal
